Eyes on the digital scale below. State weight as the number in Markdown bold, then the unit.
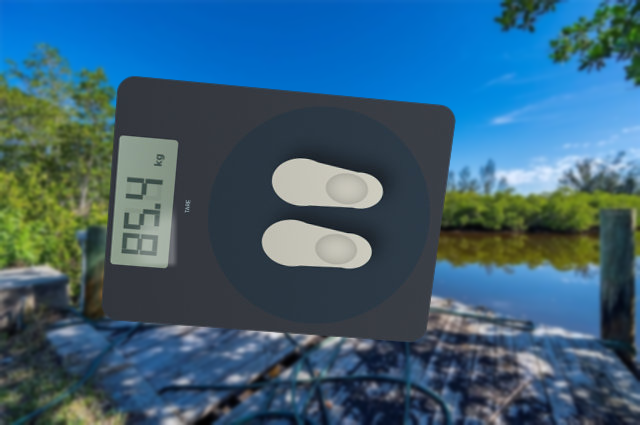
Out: **85.4** kg
